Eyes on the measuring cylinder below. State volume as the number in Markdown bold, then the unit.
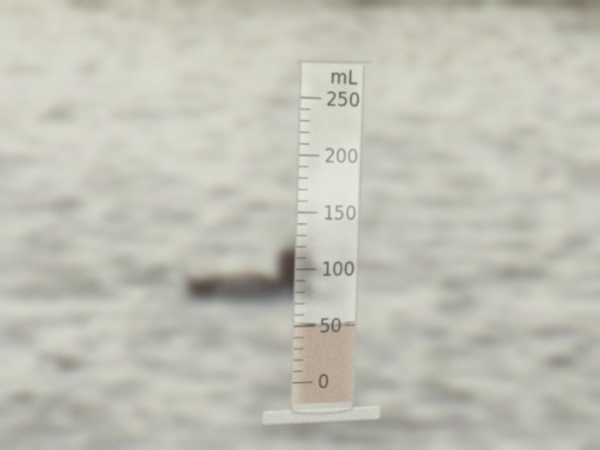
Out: **50** mL
